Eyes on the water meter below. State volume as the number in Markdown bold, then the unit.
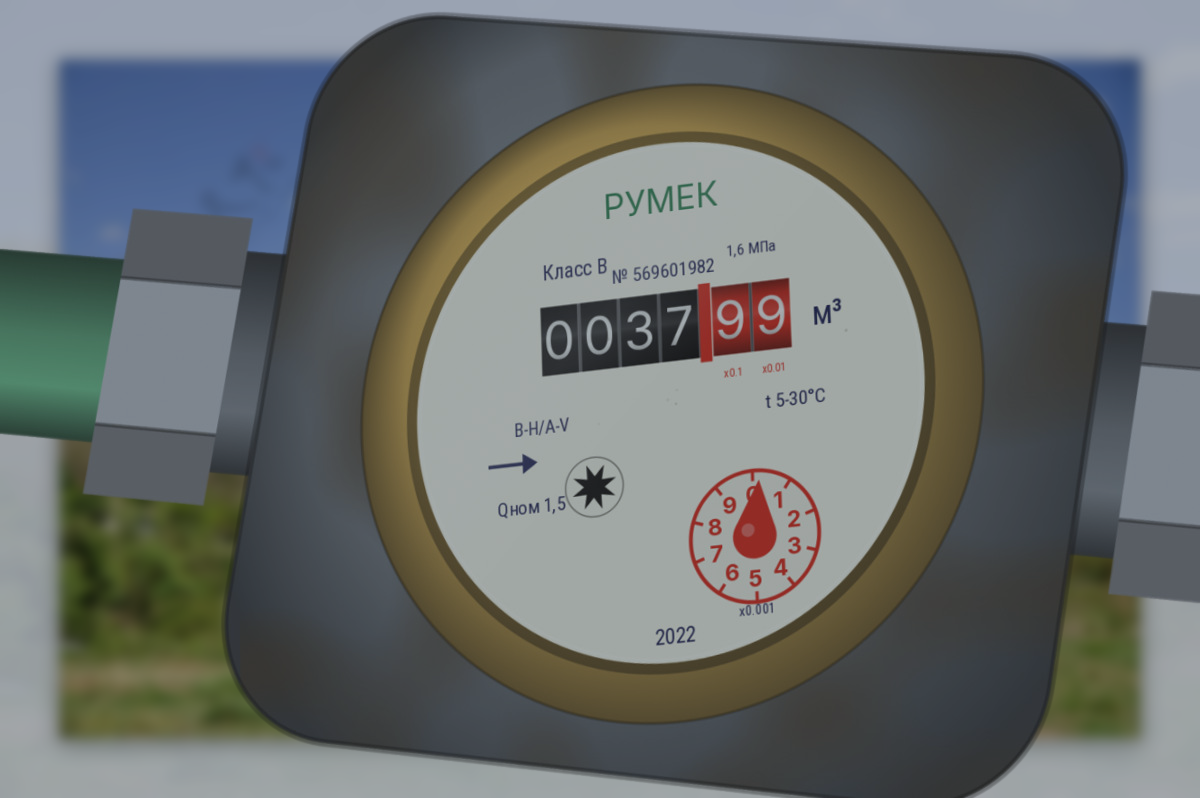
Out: **37.990** m³
